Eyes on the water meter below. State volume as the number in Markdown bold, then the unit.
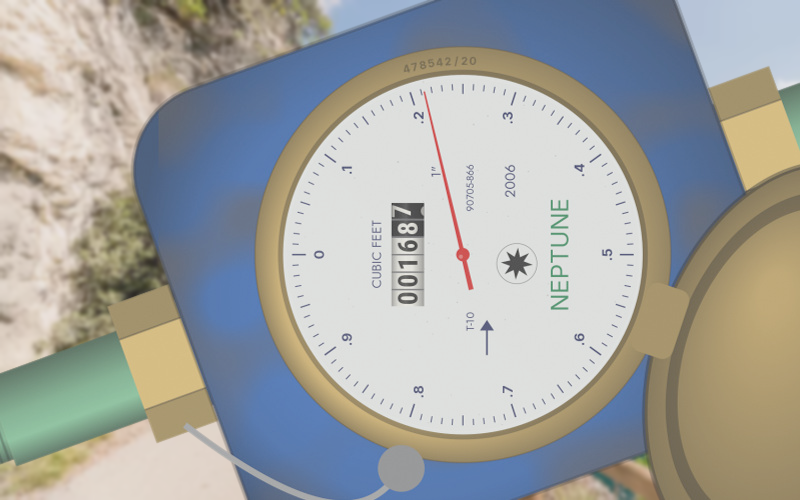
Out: **1687.21** ft³
